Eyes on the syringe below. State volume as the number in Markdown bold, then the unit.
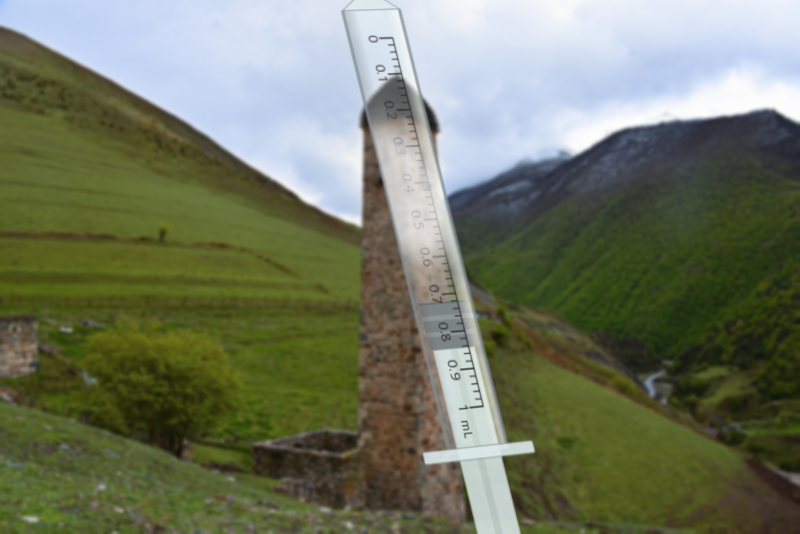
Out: **0.72** mL
